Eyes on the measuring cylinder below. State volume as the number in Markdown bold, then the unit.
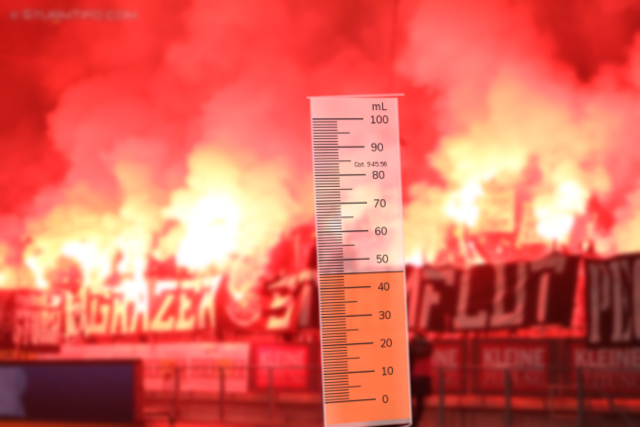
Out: **45** mL
